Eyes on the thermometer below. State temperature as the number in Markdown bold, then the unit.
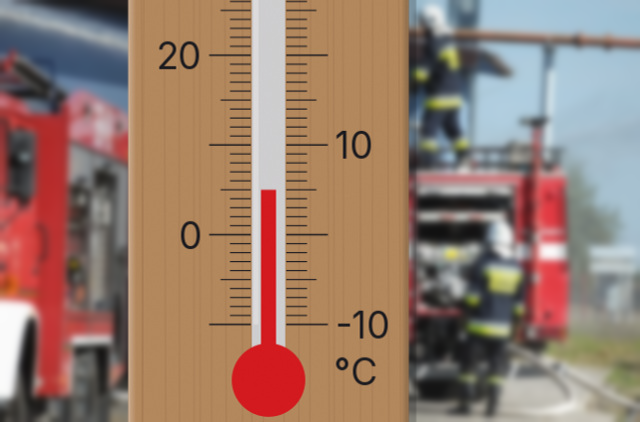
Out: **5** °C
